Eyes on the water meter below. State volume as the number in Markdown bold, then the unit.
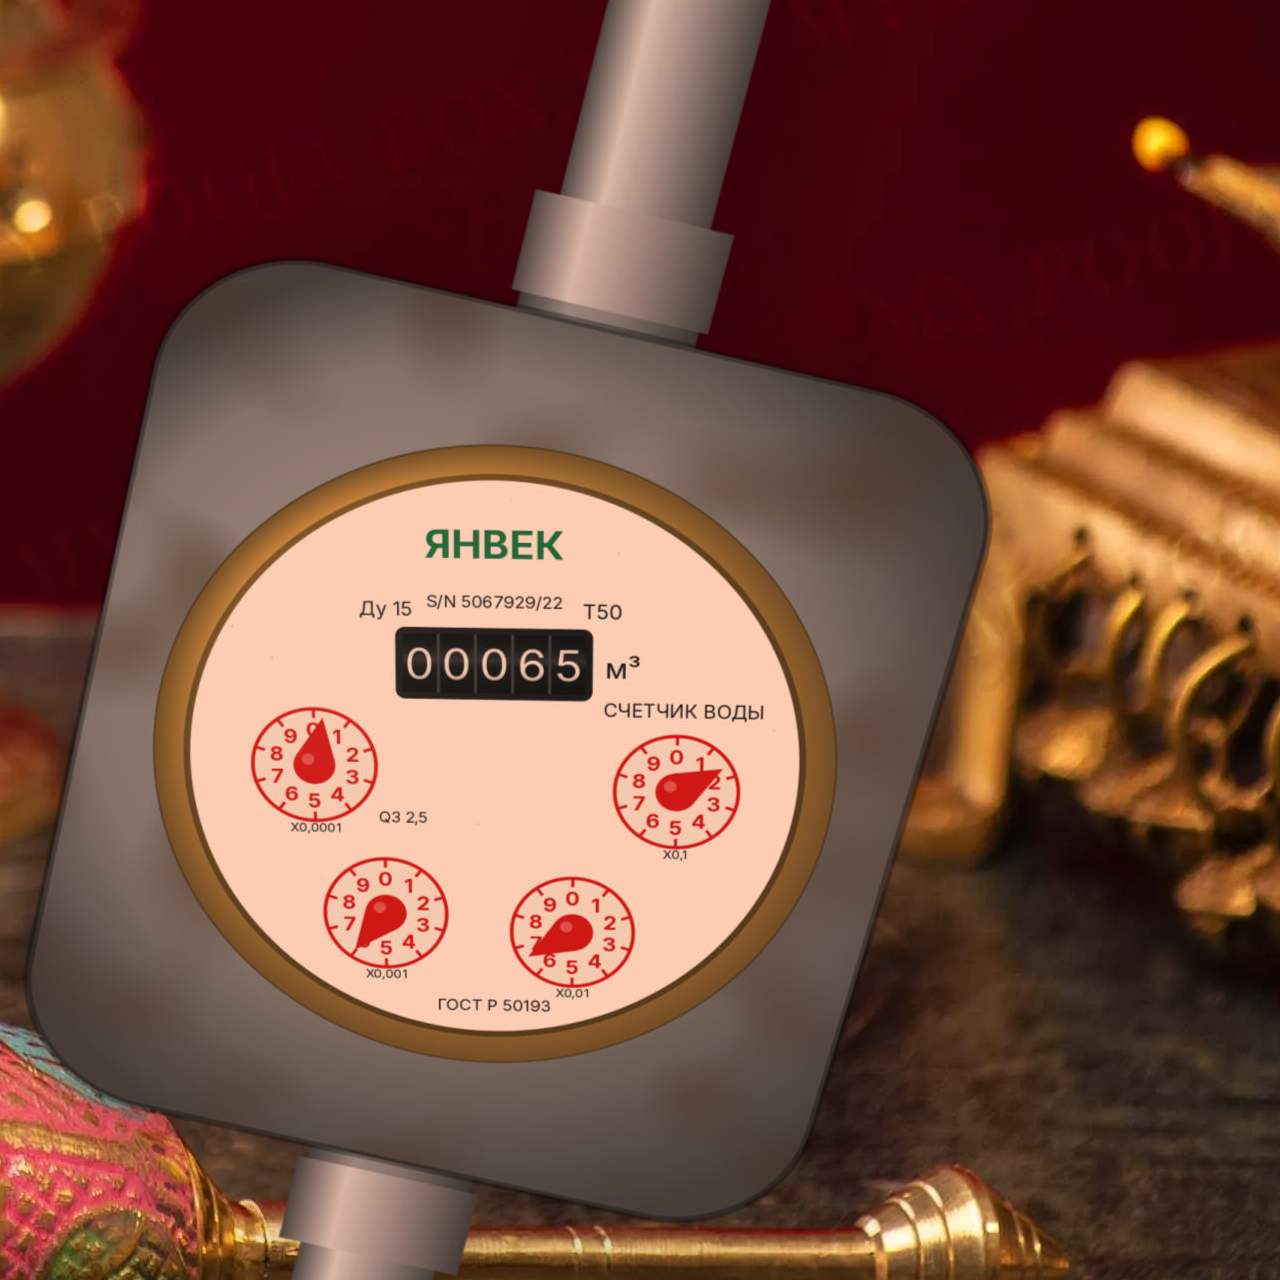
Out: **65.1660** m³
